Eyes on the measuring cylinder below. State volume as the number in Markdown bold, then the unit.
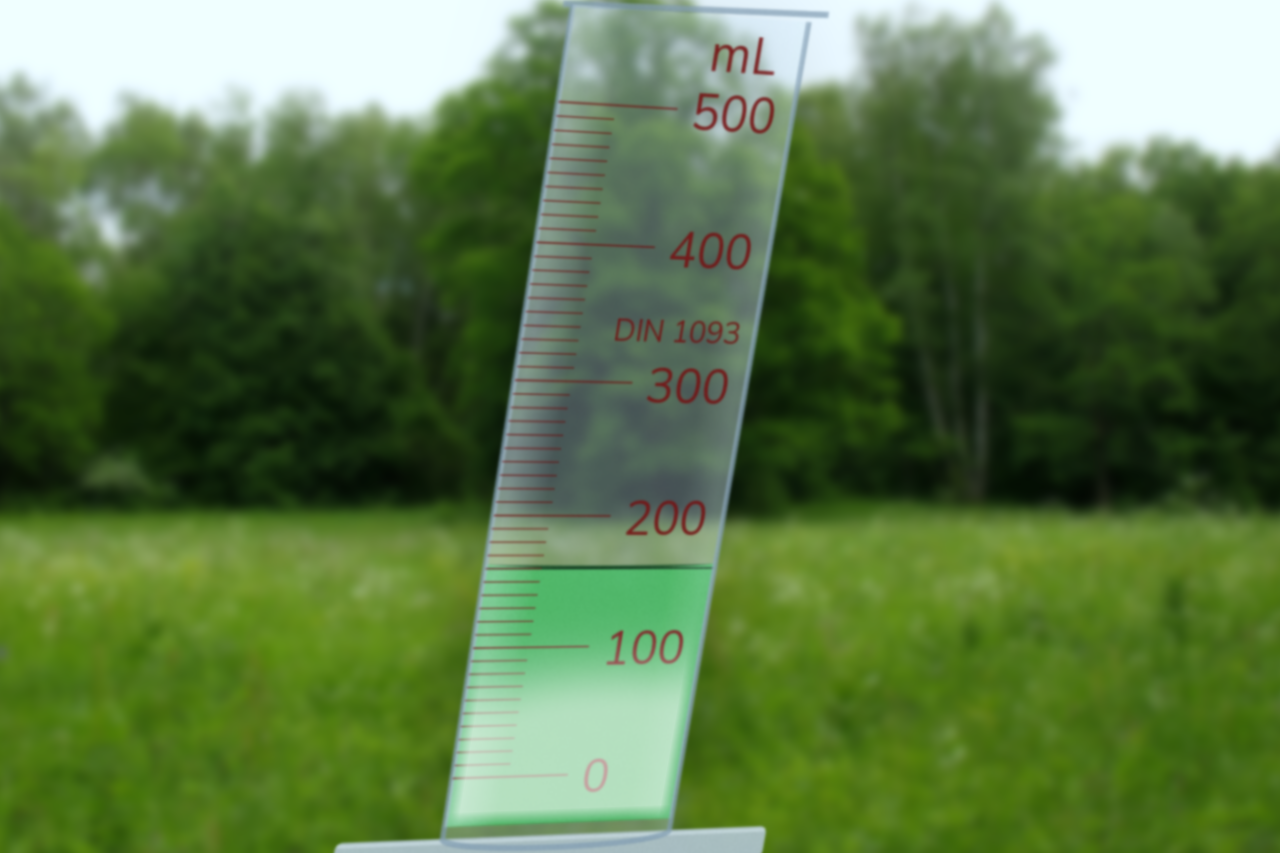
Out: **160** mL
